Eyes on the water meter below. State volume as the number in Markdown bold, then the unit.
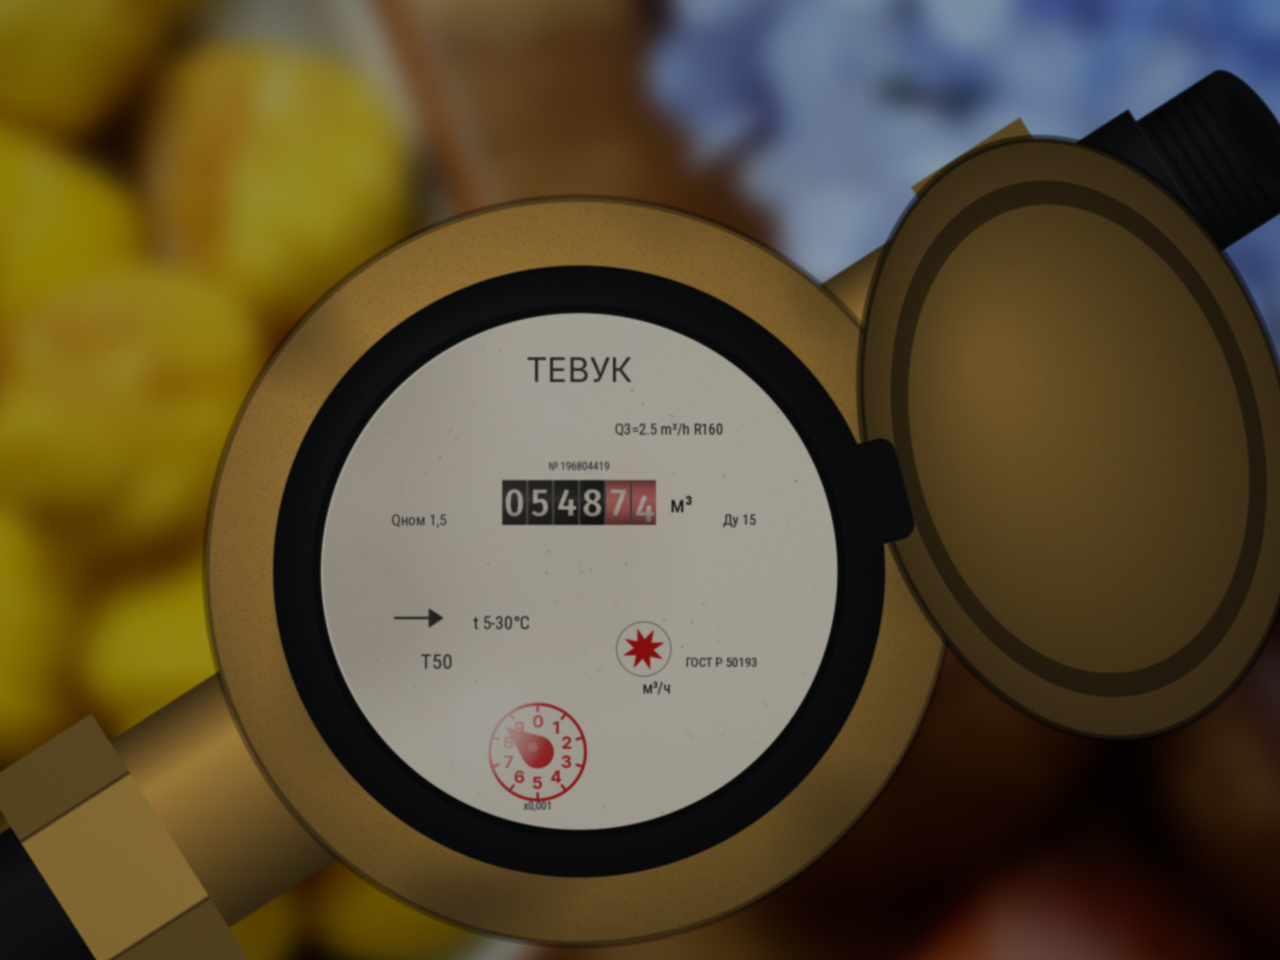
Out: **548.738** m³
